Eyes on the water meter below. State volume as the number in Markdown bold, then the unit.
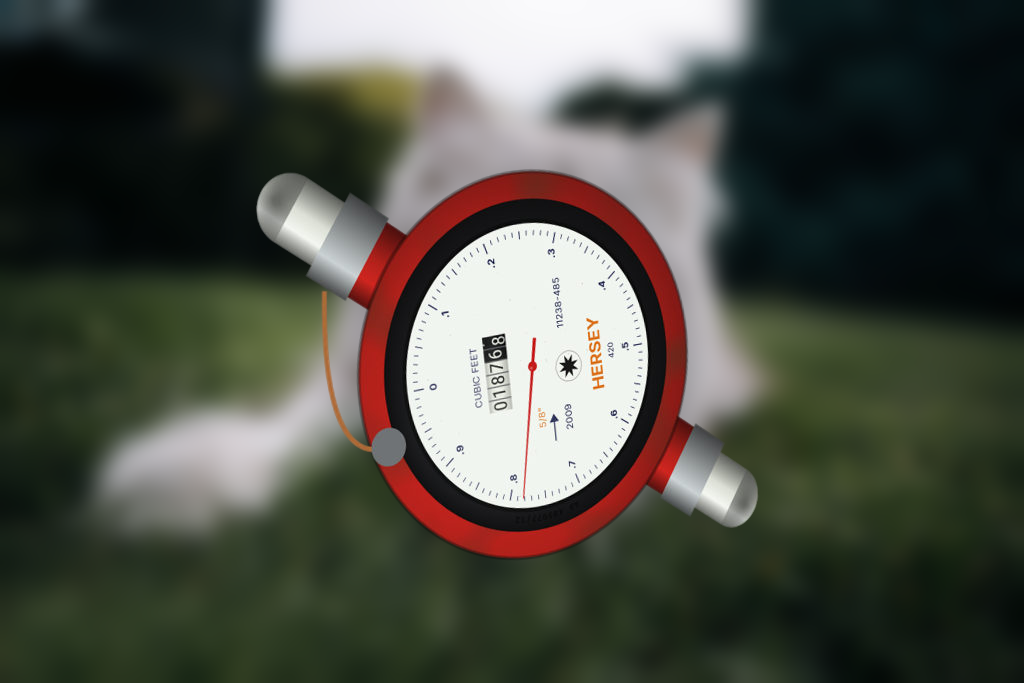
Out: **18767.78** ft³
